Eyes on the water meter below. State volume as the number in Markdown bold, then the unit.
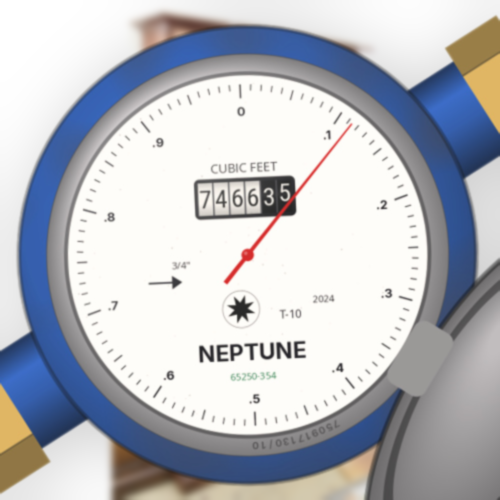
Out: **746635.11** ft³
